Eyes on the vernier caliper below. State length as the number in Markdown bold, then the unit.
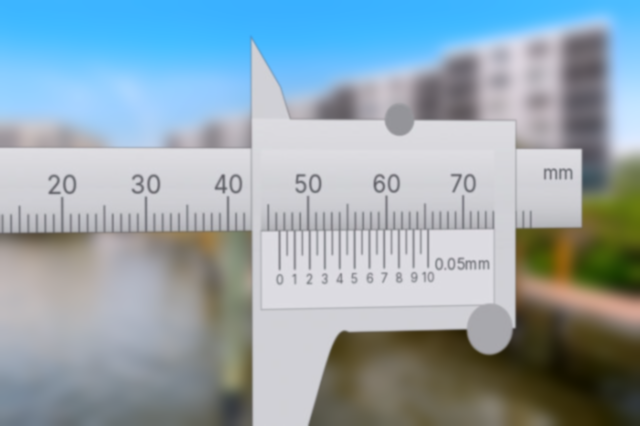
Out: **46.4** mm
